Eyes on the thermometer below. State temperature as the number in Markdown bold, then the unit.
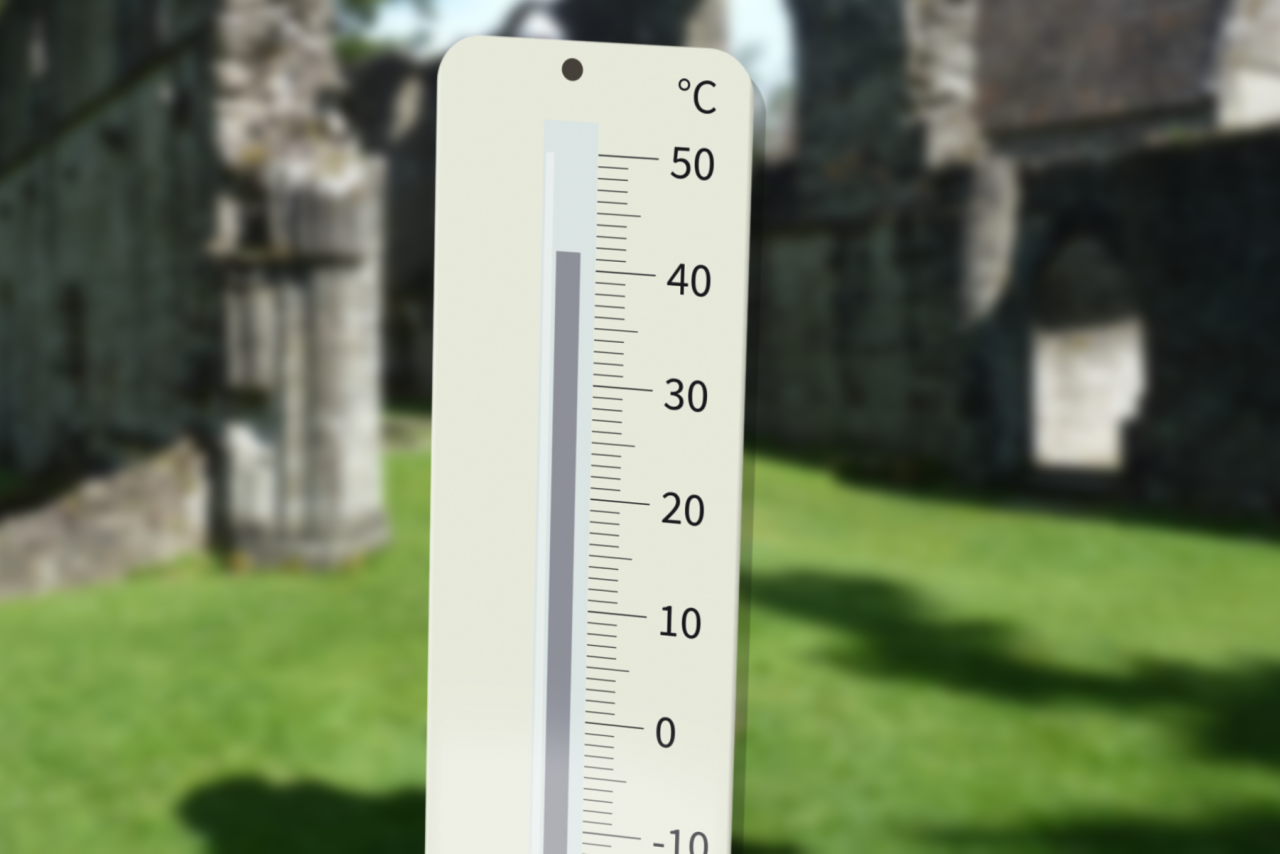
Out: **41.5** °C
